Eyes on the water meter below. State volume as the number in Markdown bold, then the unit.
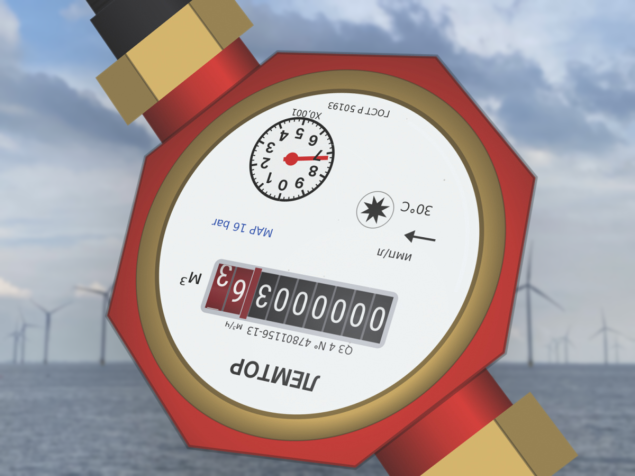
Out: **3.627** m³
